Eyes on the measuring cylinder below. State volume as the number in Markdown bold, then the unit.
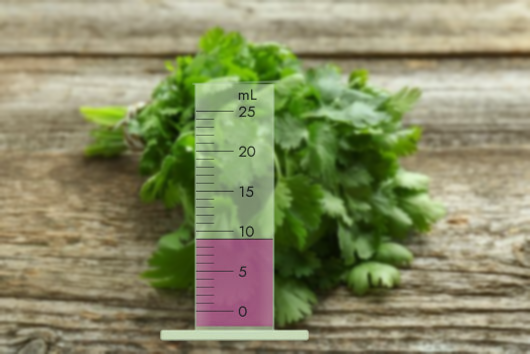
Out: **9** mL
